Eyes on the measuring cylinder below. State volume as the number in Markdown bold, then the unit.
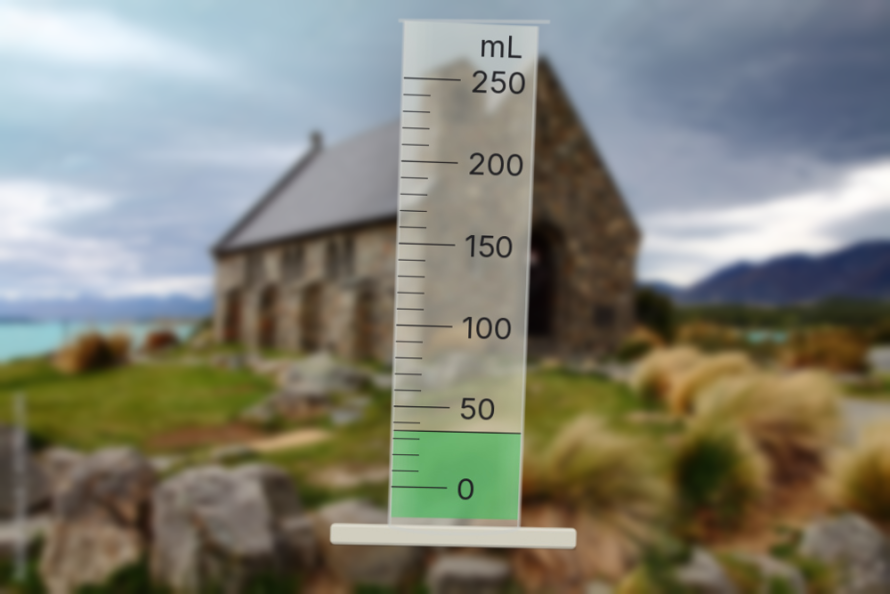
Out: **35** mL
